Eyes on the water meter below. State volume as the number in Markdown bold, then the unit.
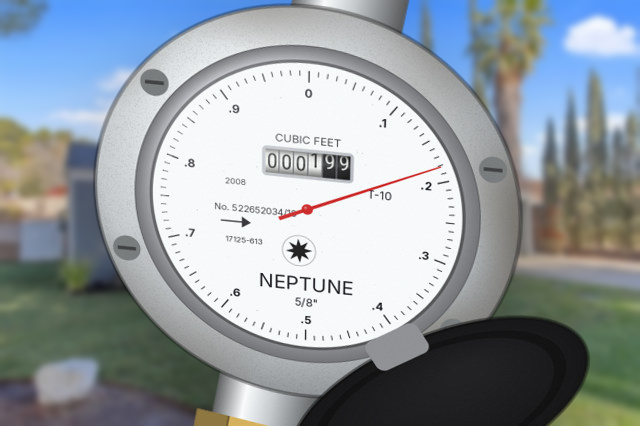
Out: **199.18** ft³
